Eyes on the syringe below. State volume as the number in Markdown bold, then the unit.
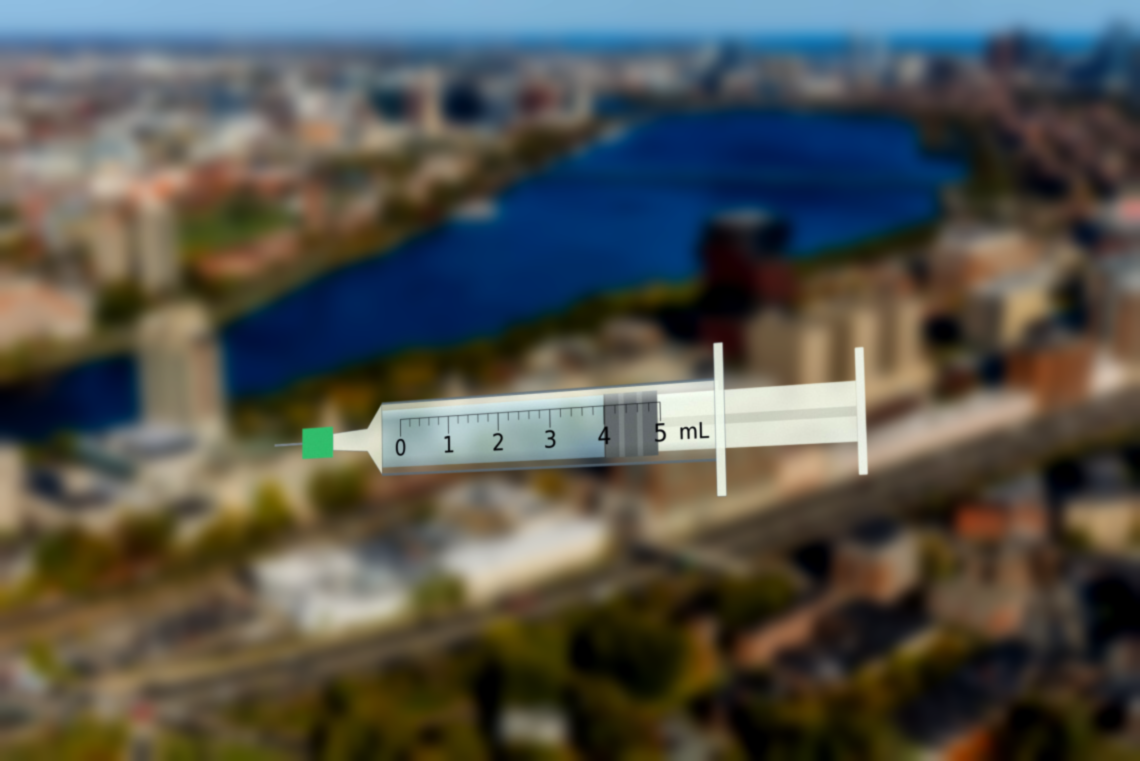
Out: **4** mL
